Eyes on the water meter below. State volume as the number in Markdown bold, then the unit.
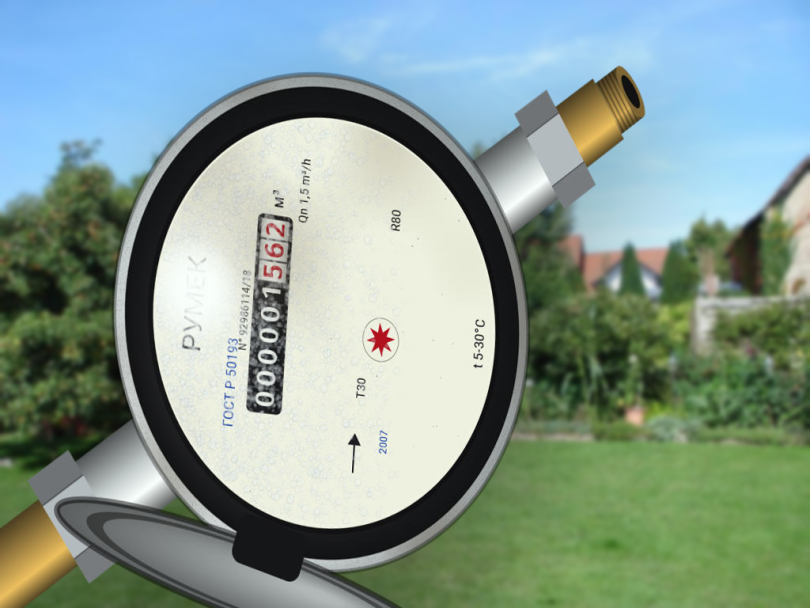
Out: **1.562** m³
